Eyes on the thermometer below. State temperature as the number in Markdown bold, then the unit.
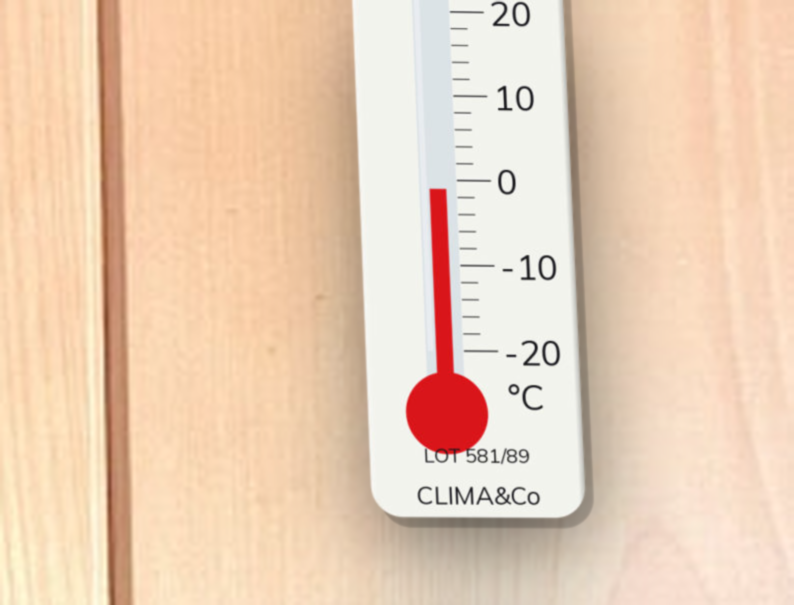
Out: **-1** °C
